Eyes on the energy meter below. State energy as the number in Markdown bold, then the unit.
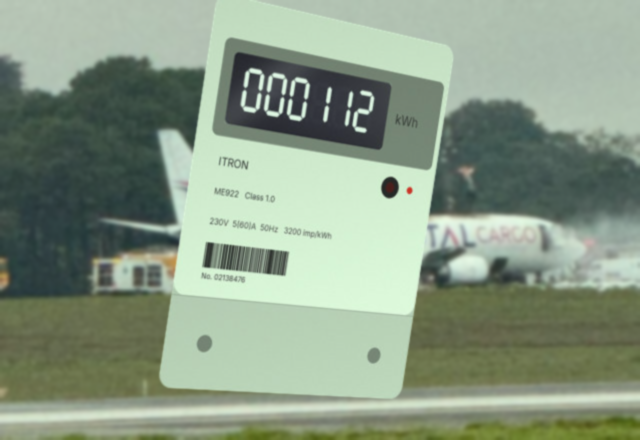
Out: **112** kWh
